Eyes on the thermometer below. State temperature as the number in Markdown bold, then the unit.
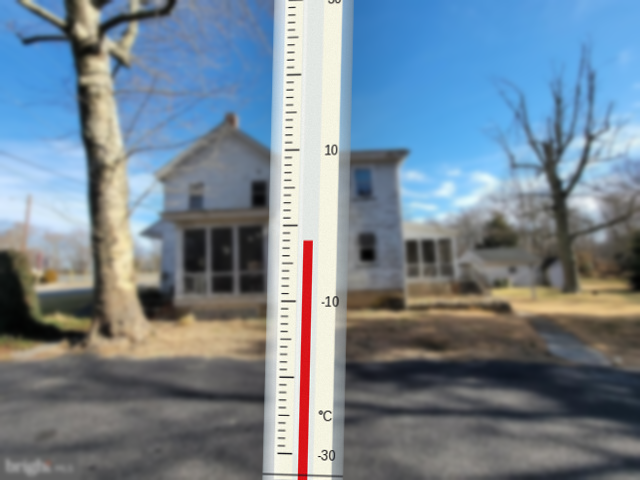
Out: **-2** °C
